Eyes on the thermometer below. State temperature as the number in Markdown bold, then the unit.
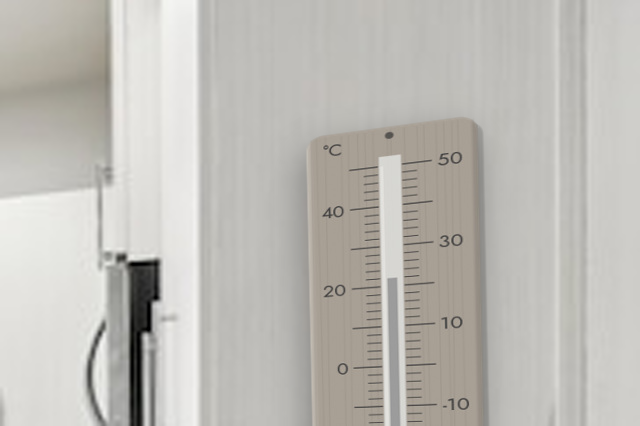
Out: **22** °C
